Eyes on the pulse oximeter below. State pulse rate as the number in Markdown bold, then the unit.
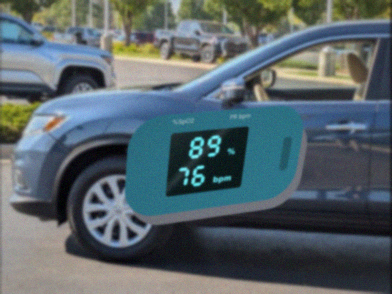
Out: **76** bpm
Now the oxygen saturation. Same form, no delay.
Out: **89** %
